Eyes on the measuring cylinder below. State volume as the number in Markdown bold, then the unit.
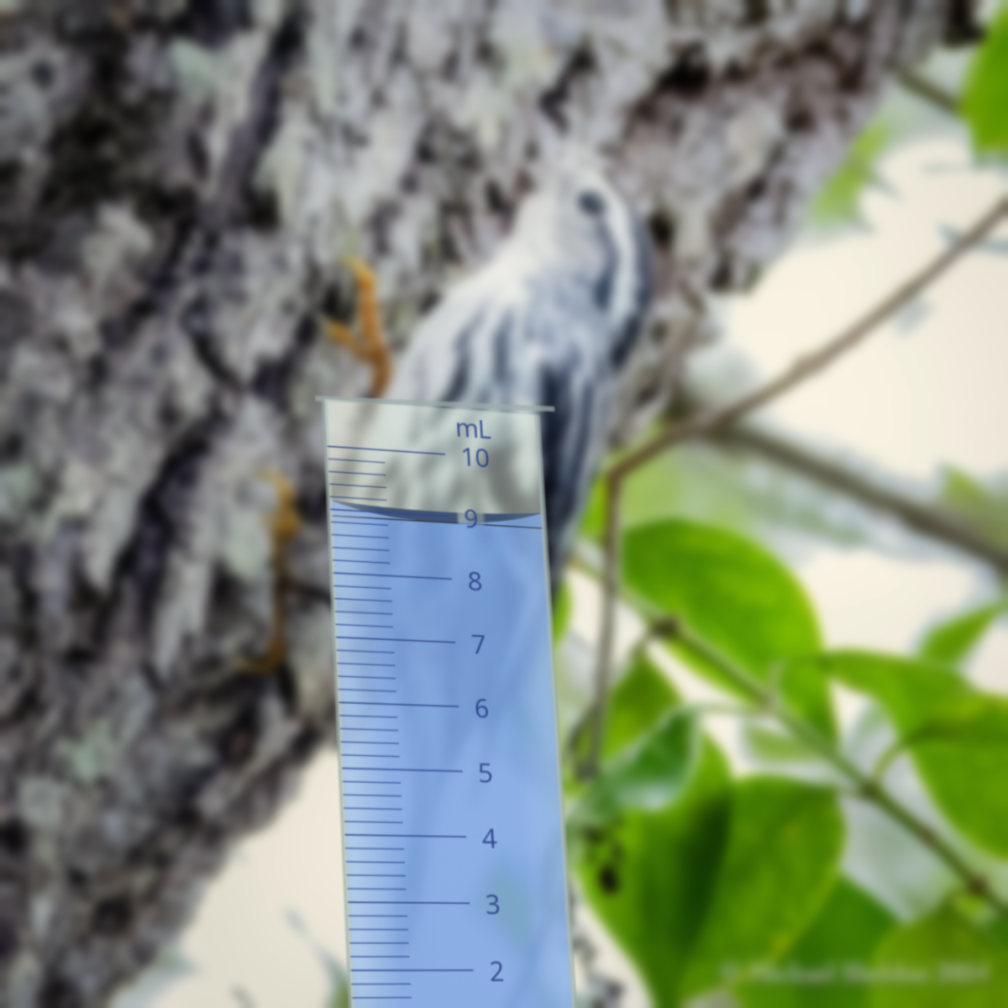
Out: **8.9** mL
